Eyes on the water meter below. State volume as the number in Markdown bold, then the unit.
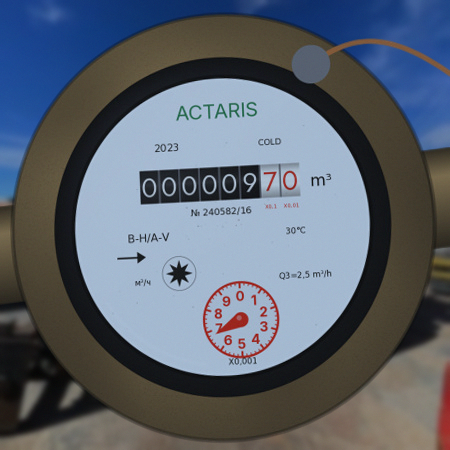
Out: **9.706** m³
